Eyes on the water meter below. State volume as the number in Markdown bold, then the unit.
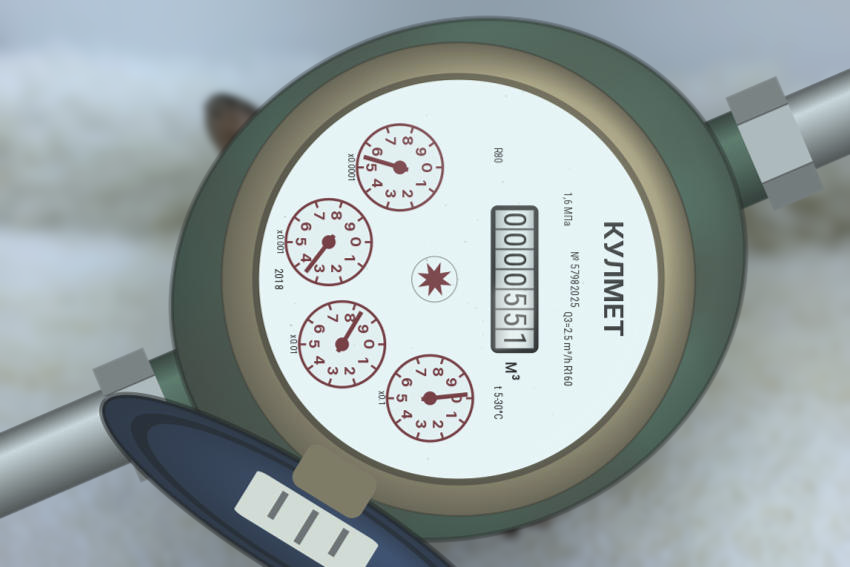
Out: **550.9835** m³
